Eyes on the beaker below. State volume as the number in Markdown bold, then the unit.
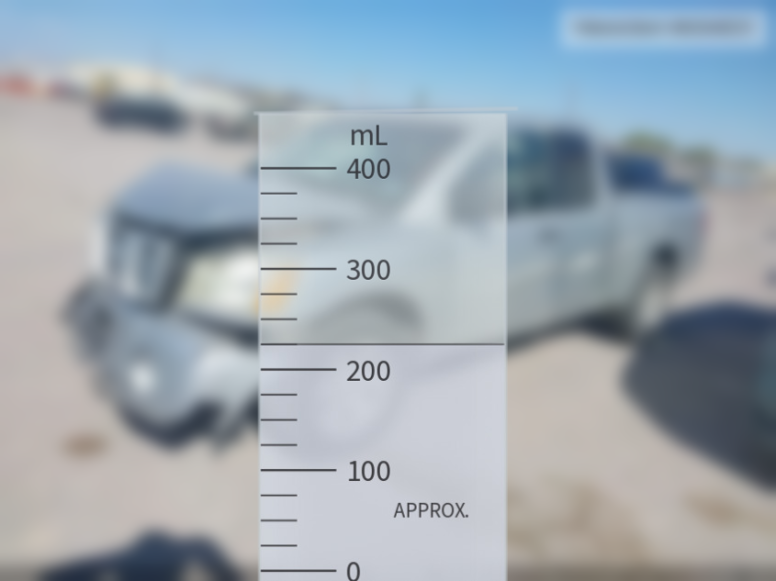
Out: **225** mL
